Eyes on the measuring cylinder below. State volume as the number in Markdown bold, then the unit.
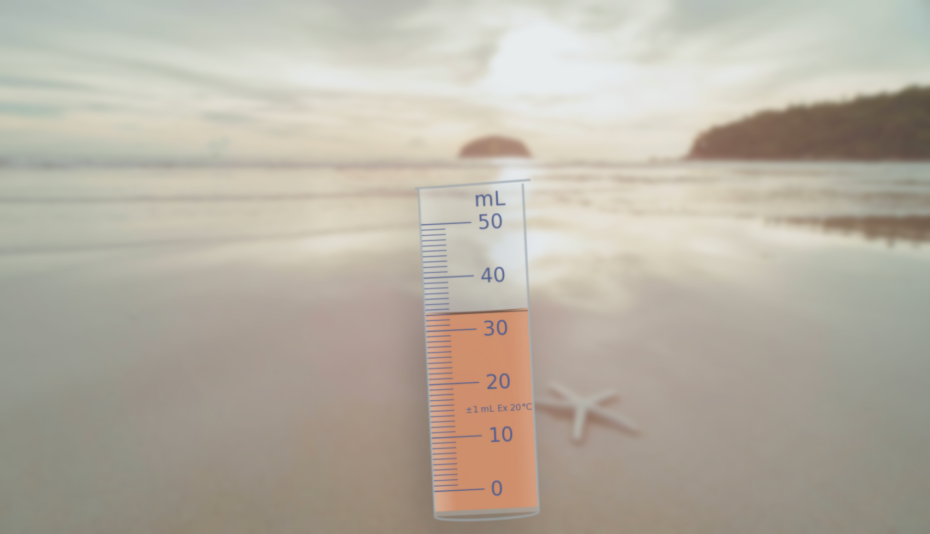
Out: **33** mL
